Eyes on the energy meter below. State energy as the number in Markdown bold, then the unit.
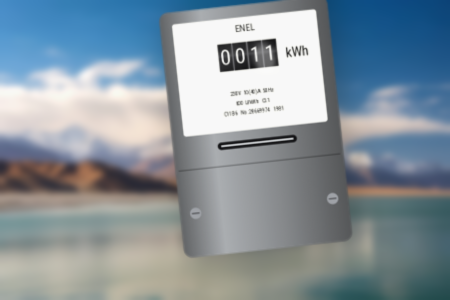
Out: **11** kWh
